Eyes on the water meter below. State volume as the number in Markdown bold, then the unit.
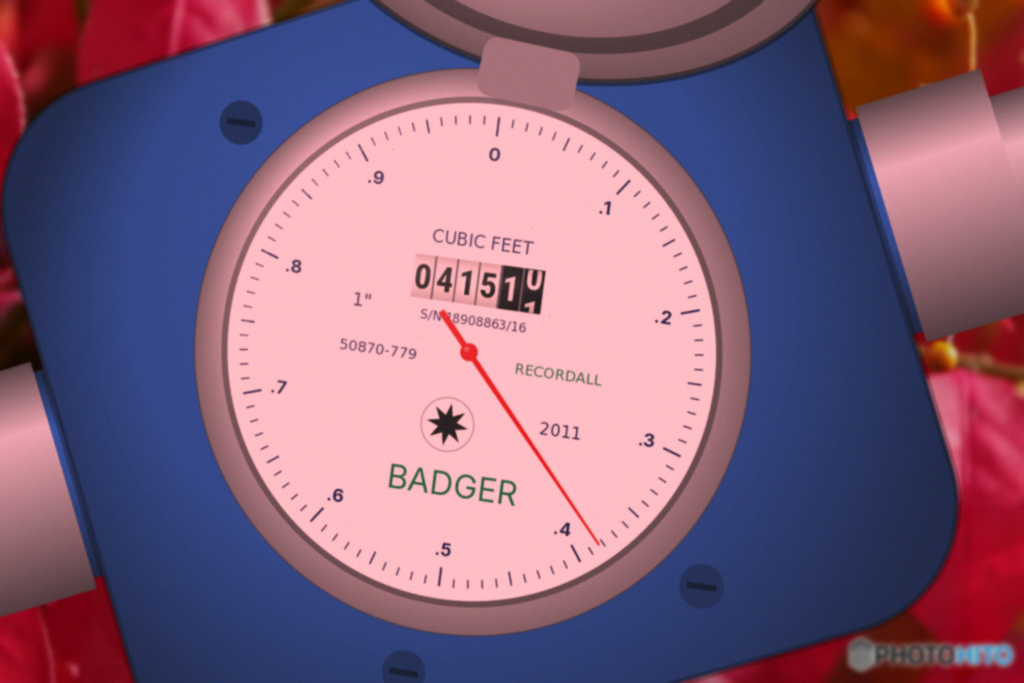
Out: **41510.38** ft³
